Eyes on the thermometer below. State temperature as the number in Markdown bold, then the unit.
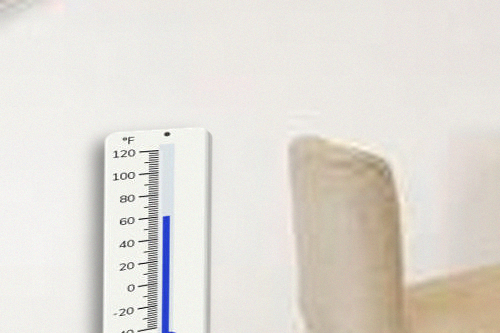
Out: **60** °F
